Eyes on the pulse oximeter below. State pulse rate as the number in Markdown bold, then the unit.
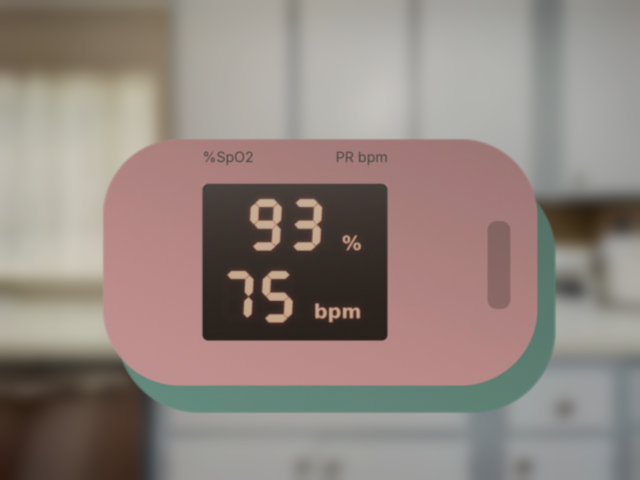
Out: **75** bpm
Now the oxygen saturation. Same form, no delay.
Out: **93** %
